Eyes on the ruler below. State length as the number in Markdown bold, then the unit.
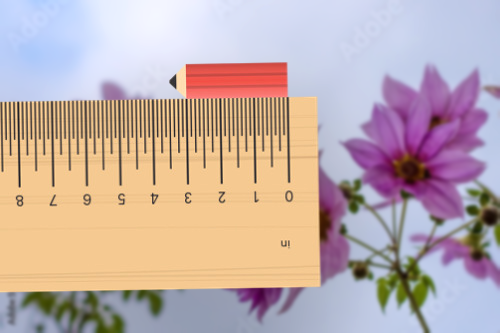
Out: **3.5** in
